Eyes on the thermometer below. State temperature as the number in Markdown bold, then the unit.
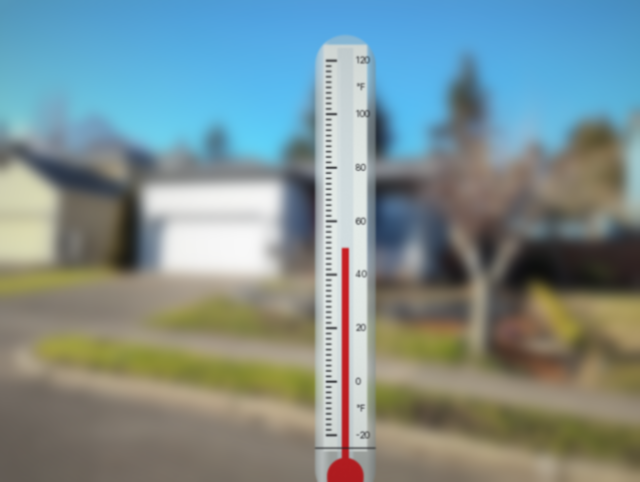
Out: **50** °F
